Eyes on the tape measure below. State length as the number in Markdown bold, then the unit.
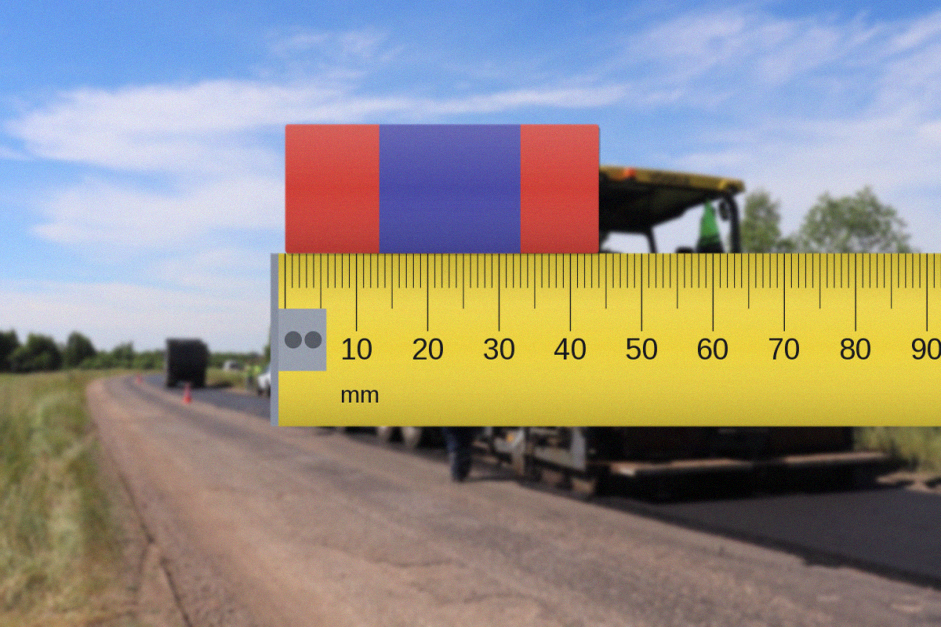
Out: **44** mm
